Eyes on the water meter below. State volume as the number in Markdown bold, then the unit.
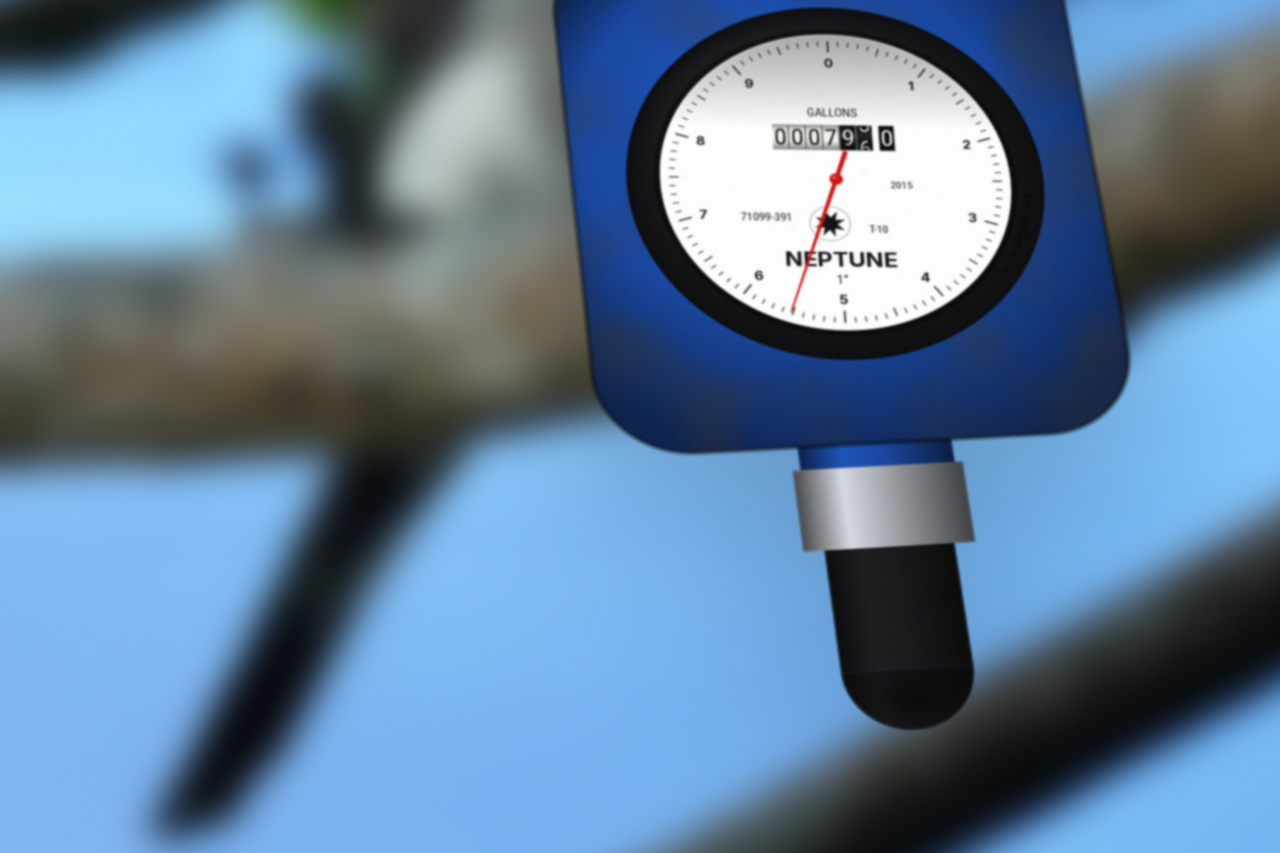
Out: **7955.5** gal
